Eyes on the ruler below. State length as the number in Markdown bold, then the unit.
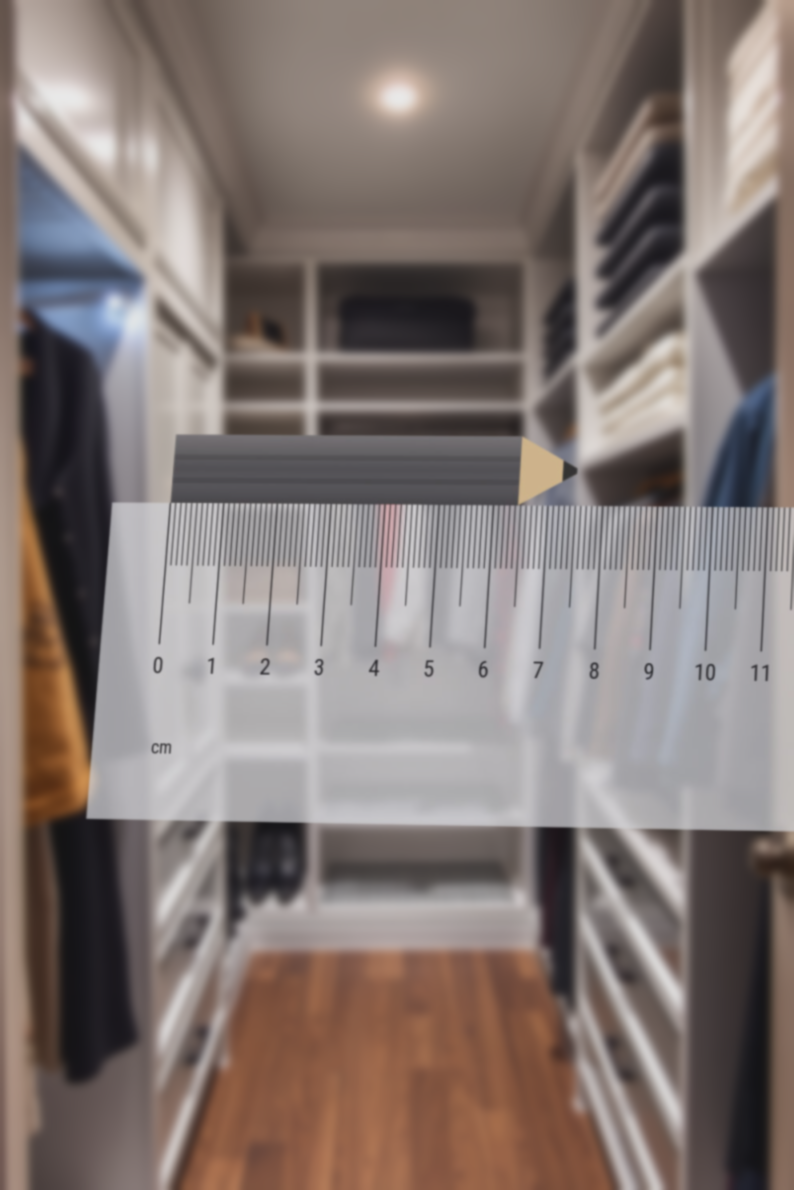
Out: **7.5** cm
